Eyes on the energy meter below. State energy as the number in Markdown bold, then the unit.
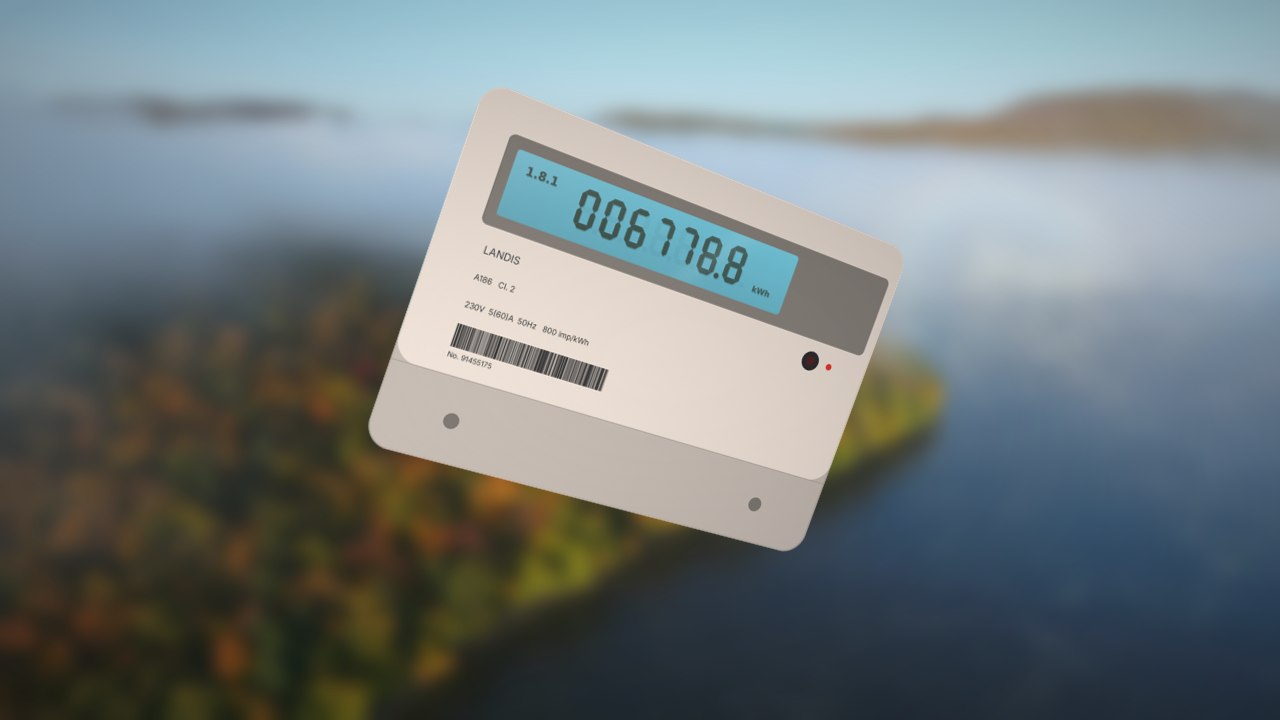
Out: **6778.8** kWh
